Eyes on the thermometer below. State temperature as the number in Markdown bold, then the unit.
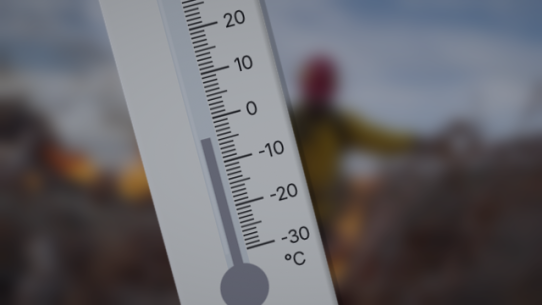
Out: **-4** °C
